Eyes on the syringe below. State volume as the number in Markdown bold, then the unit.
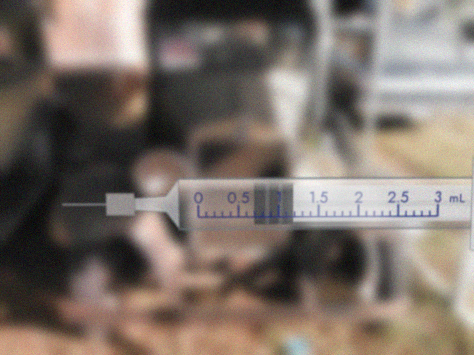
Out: **0.7** mL
